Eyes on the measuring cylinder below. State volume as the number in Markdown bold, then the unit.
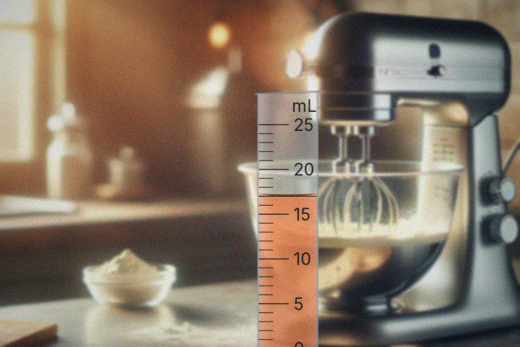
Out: **17** mL
